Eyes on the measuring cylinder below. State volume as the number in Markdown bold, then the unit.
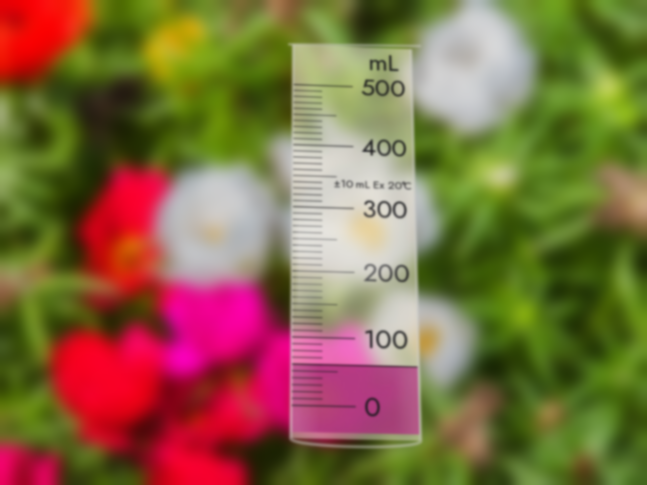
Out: **60** mL
